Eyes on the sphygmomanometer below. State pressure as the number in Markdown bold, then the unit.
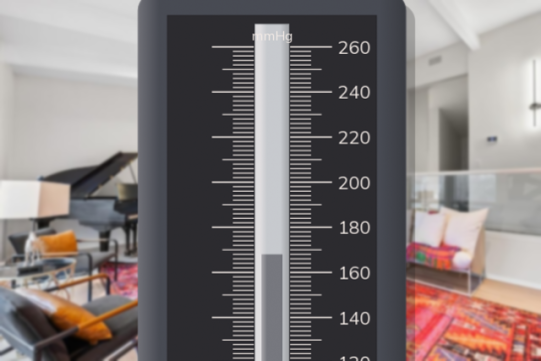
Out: **168** mmHg
